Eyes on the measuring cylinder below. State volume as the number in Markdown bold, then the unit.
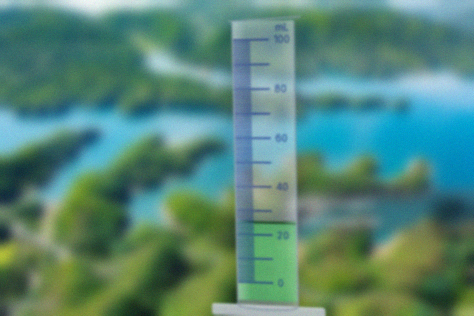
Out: **25** mL
